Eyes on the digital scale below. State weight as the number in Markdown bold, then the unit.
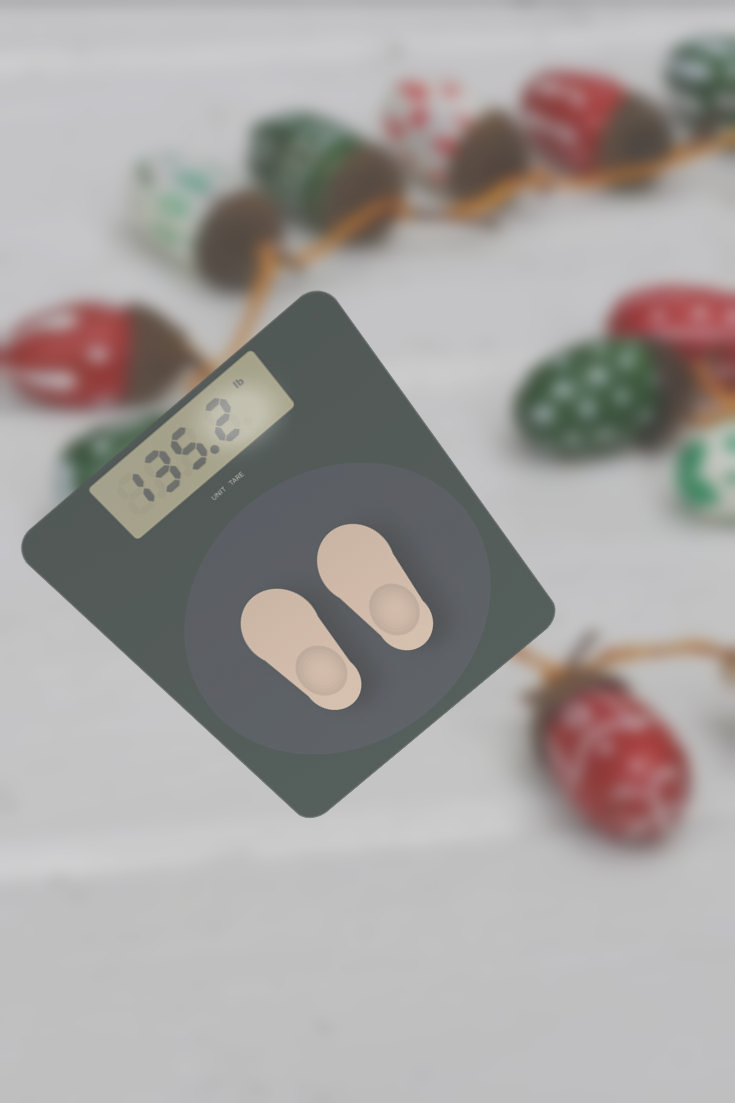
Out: **135.2** lb
